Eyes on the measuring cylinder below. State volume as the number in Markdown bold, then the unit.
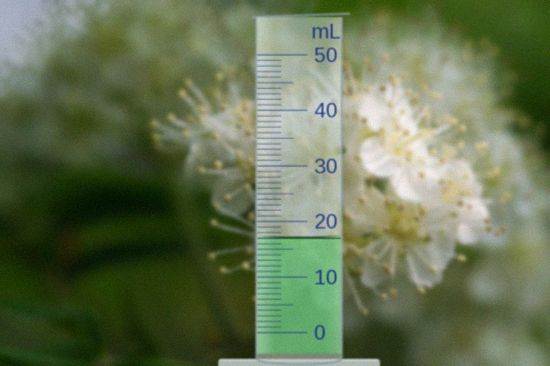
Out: **17** mL
